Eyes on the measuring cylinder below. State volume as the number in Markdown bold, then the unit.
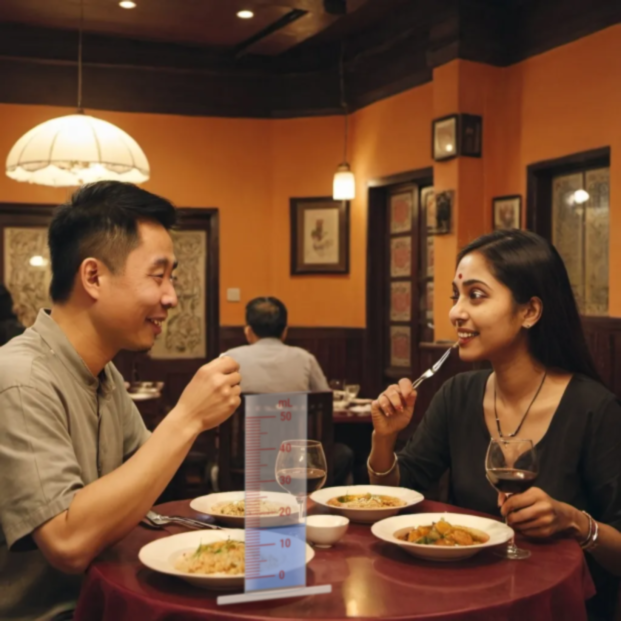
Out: **15** mL
